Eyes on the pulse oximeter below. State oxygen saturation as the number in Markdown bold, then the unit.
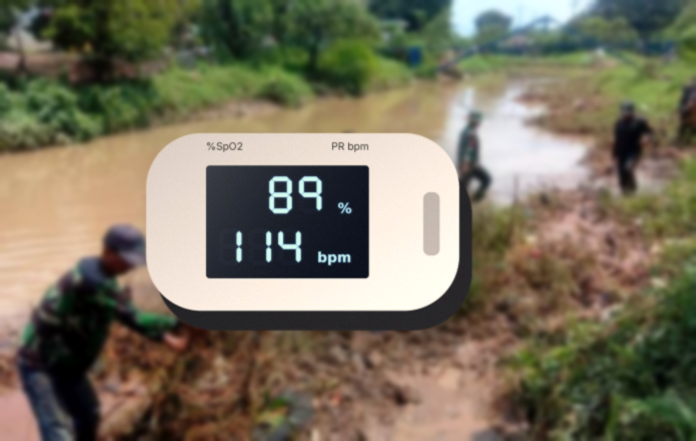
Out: **89** %
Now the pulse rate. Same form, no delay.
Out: **114** bpm
